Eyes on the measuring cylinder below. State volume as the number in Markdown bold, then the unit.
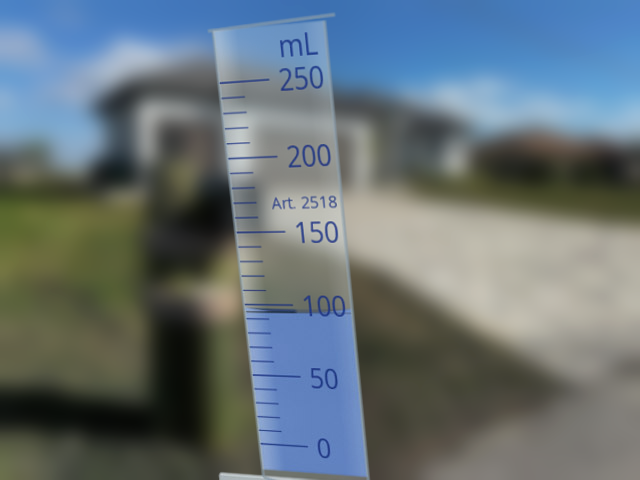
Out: **95** mL
